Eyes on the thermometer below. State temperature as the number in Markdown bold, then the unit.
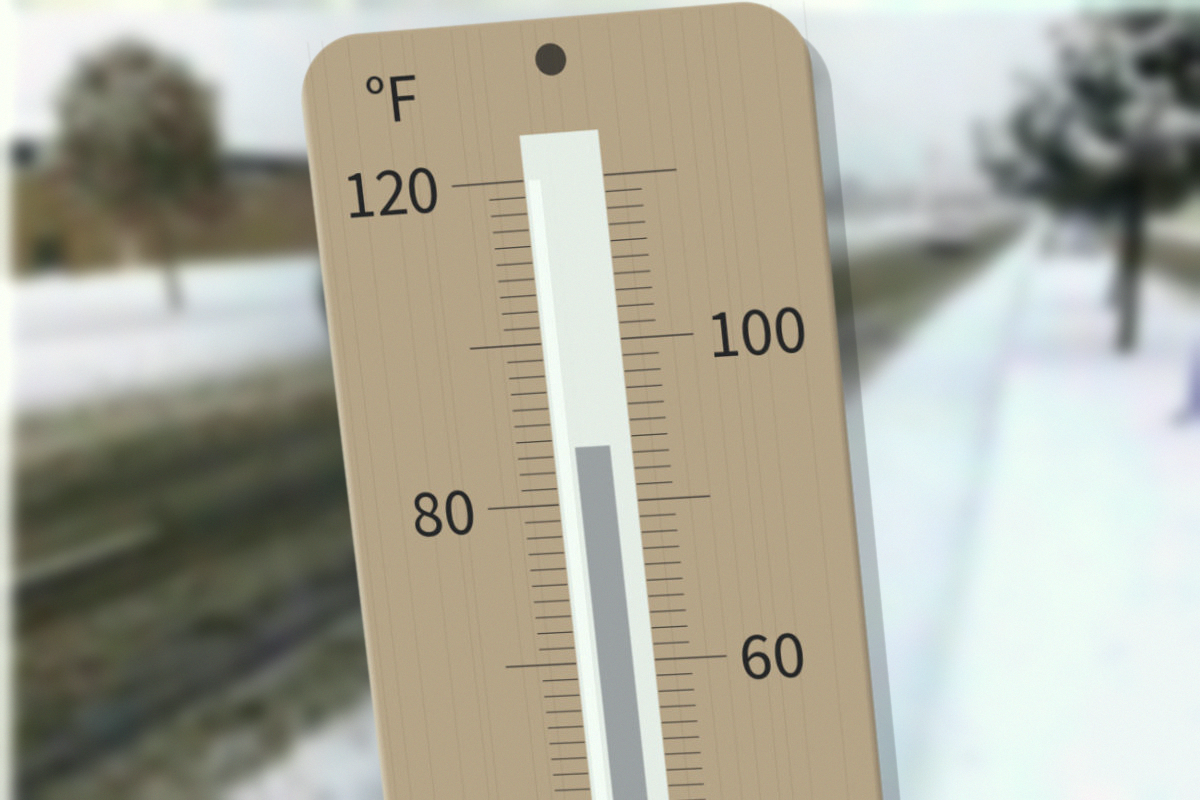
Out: **87** °F
